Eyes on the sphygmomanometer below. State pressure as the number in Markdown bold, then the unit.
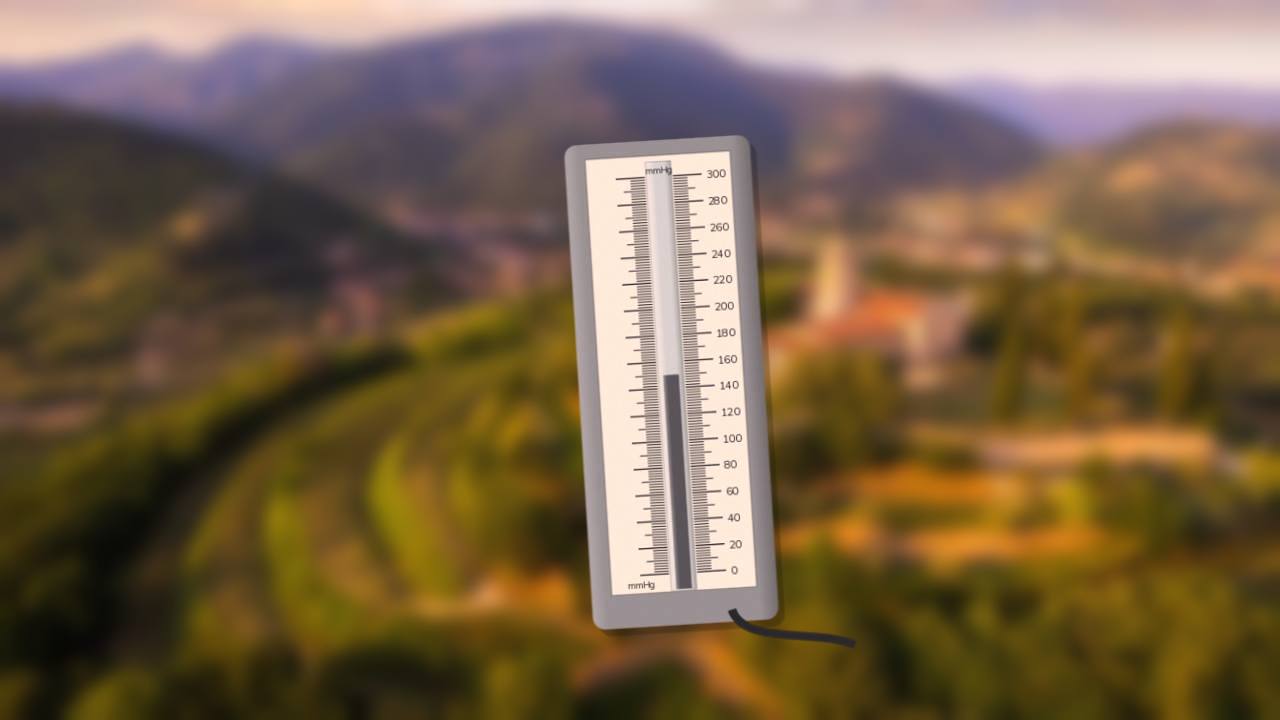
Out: **150** mmHg
